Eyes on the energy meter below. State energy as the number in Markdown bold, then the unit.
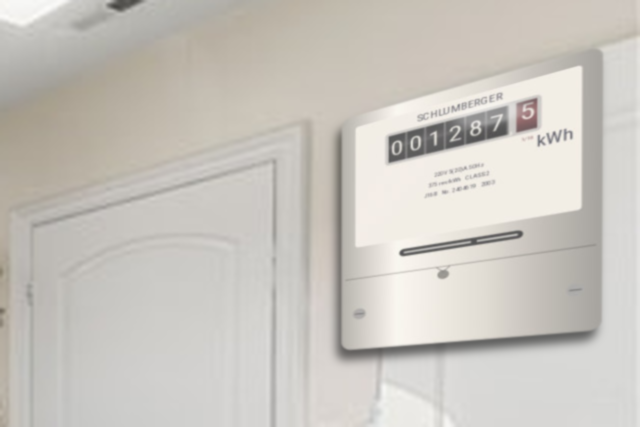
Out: **1287.5** kWh
